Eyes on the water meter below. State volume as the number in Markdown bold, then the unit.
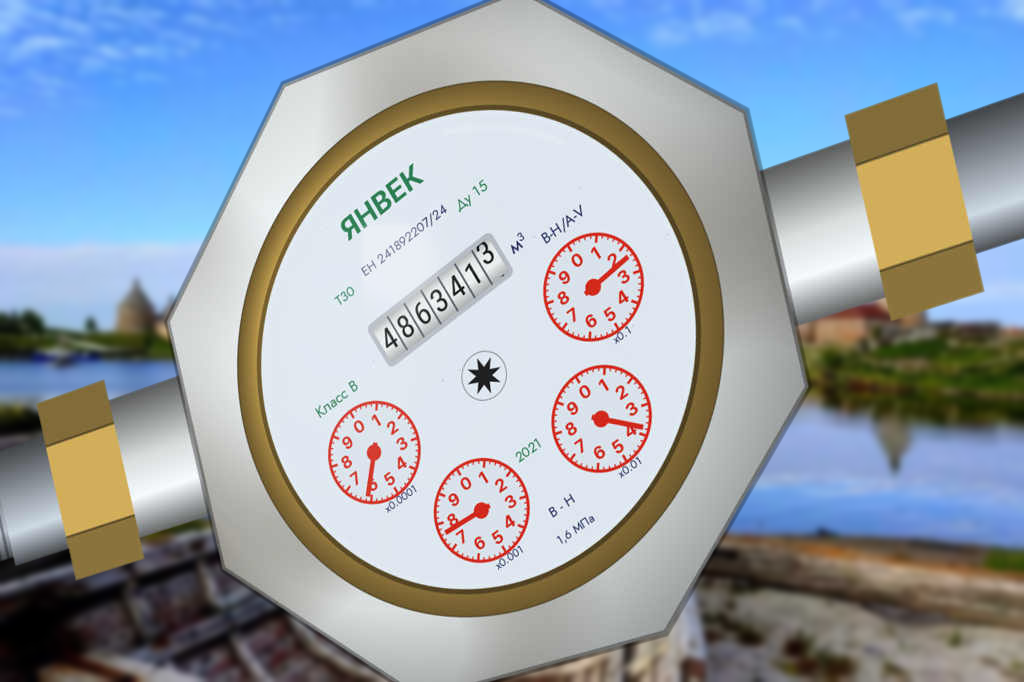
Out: **4863413.2376** m³
